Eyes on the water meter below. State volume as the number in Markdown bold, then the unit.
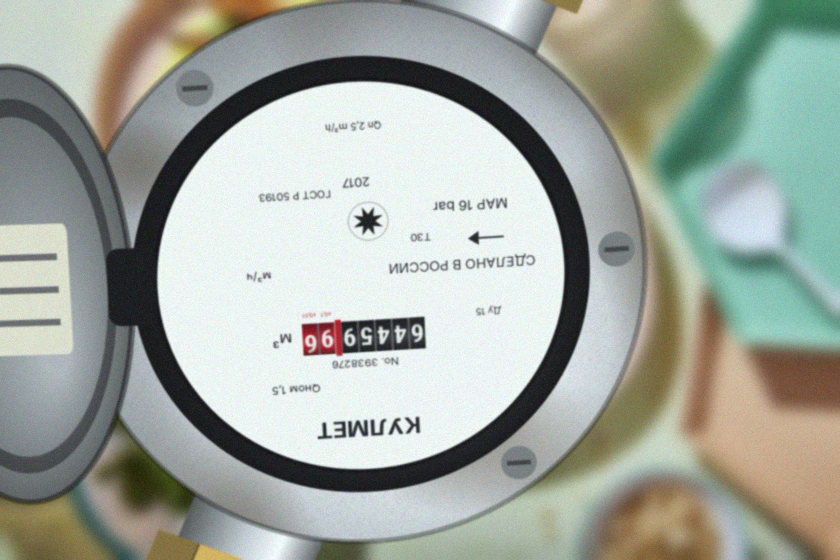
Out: **64459.96** m³
